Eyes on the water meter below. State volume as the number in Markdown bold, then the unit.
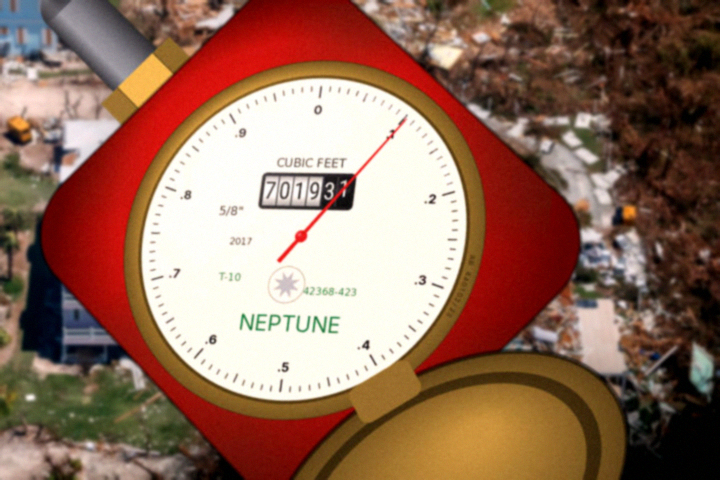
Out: **701931.10** ft³
